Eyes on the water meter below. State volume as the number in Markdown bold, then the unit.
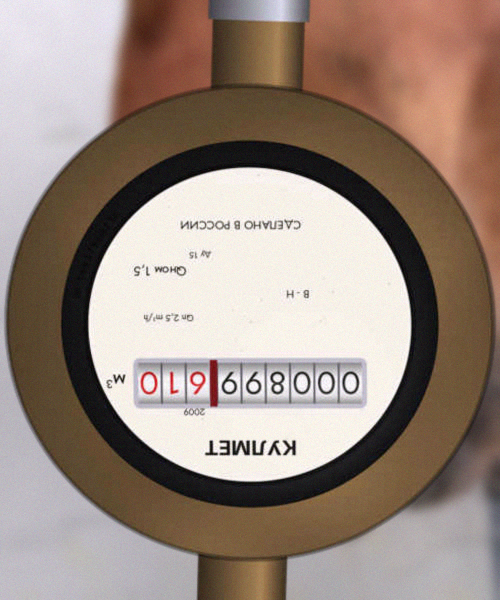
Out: **899.610** m³
